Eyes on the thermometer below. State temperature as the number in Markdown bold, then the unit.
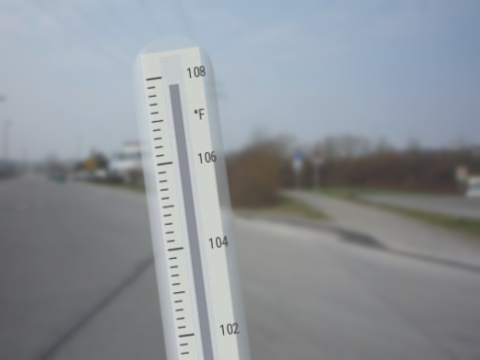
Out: **107.8** °F
